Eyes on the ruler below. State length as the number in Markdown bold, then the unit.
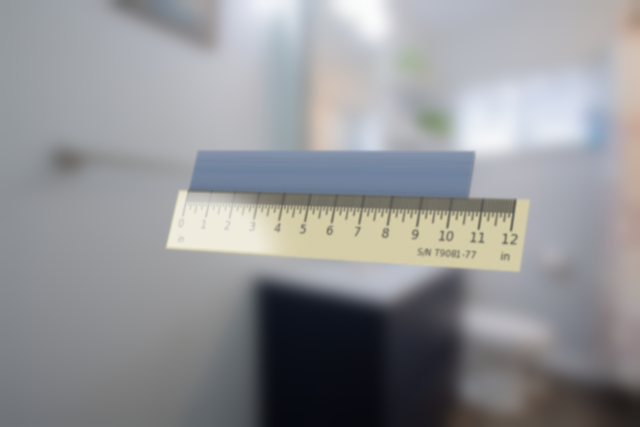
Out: **10.5** in
